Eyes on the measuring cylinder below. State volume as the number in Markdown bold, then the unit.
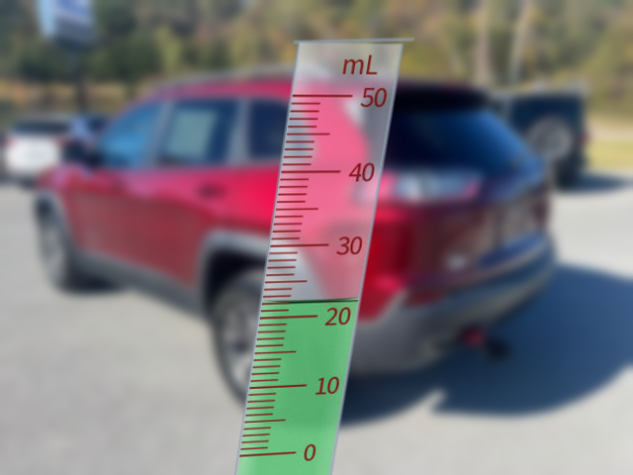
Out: **22** mL
